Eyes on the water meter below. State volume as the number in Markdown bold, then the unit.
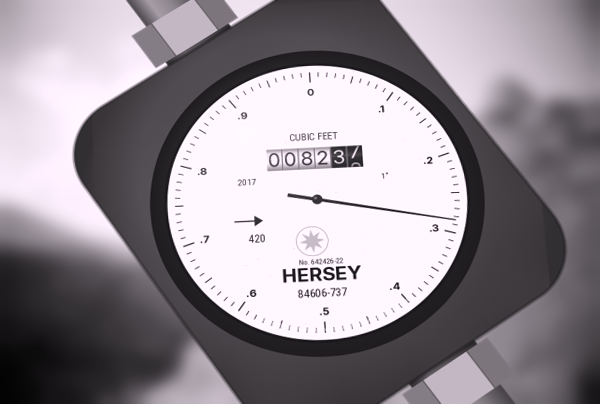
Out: **8237.28** ft³
